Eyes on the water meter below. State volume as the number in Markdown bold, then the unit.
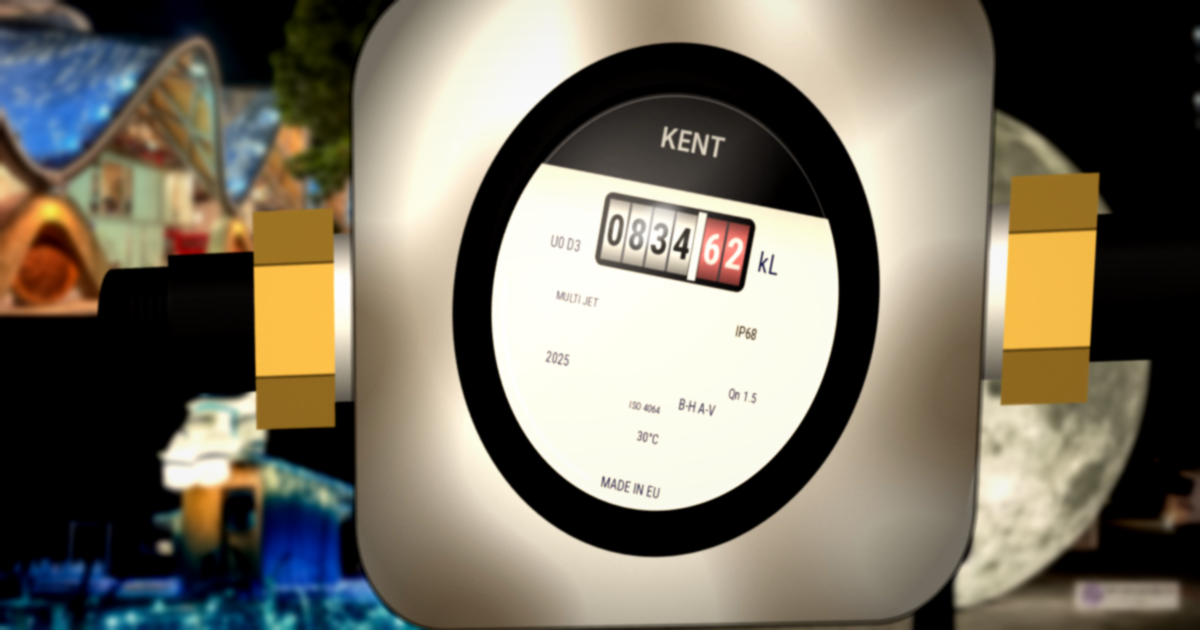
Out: **834.62** kL
